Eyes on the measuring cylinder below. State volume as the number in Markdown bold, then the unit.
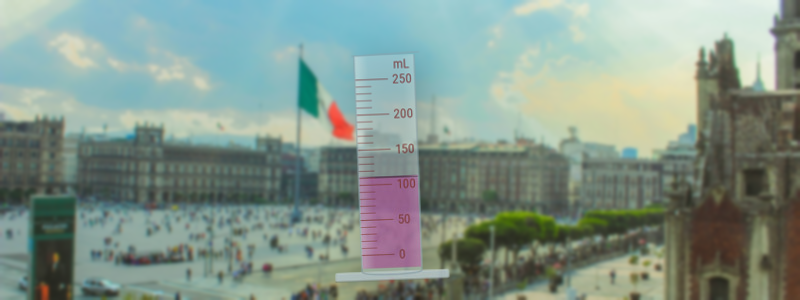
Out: **110** mL
